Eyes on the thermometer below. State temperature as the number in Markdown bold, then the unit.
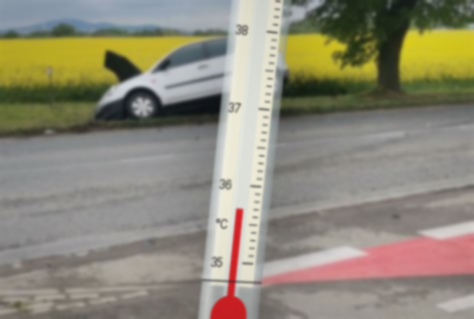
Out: **35.7** °C
